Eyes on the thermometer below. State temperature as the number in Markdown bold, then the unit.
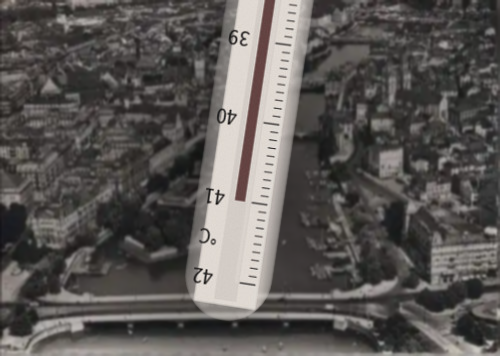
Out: **41** °C
